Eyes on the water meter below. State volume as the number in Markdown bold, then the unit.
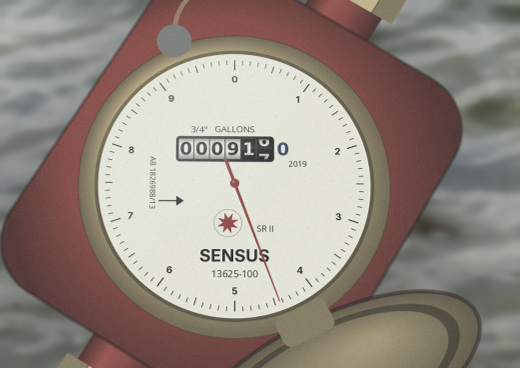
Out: **9164.4** gal
